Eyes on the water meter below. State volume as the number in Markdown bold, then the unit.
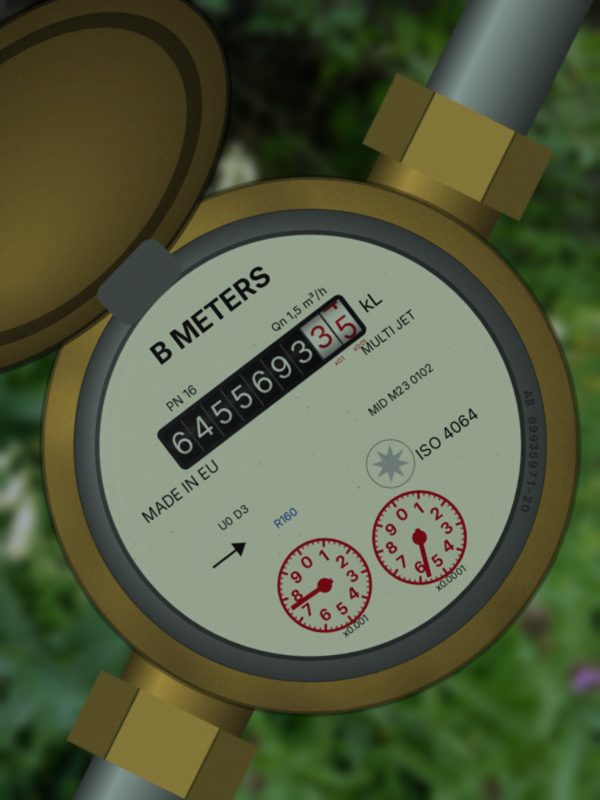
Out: **6455693.3475** kL
